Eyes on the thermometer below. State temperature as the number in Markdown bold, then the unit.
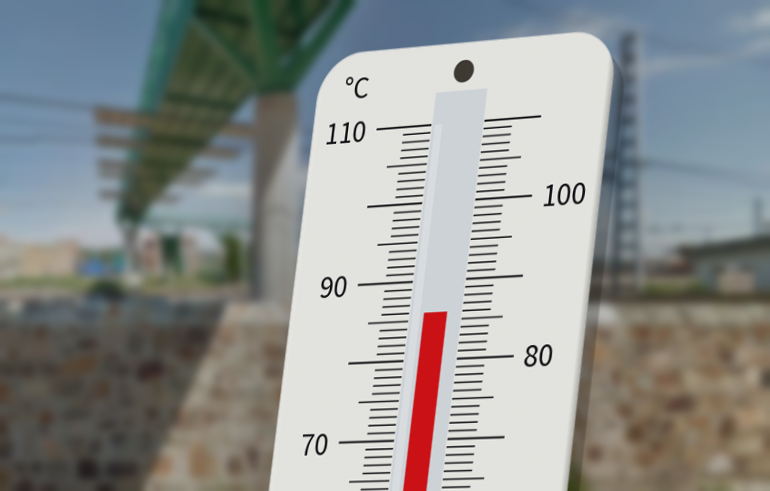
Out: **86** °C
